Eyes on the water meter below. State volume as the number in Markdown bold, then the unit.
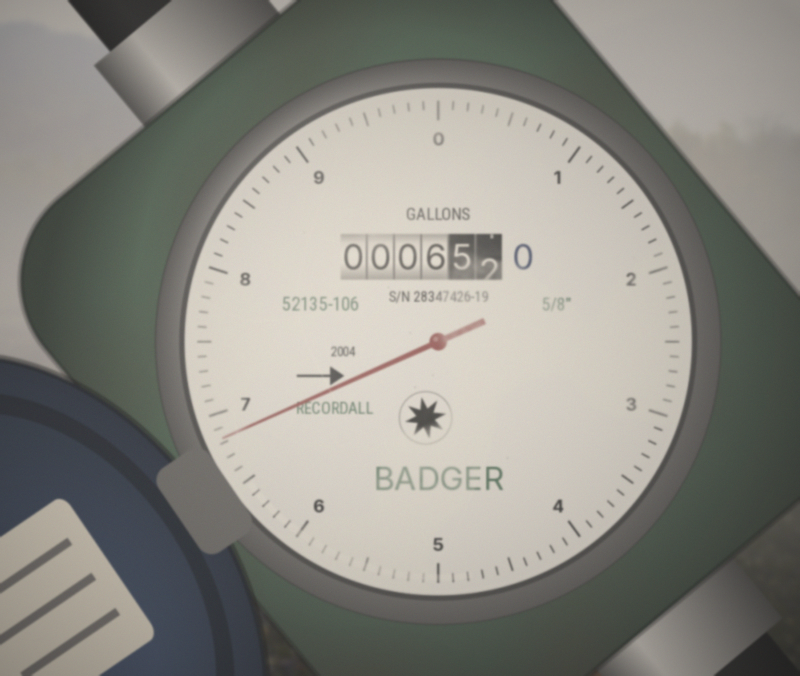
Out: **6516.8** gal
